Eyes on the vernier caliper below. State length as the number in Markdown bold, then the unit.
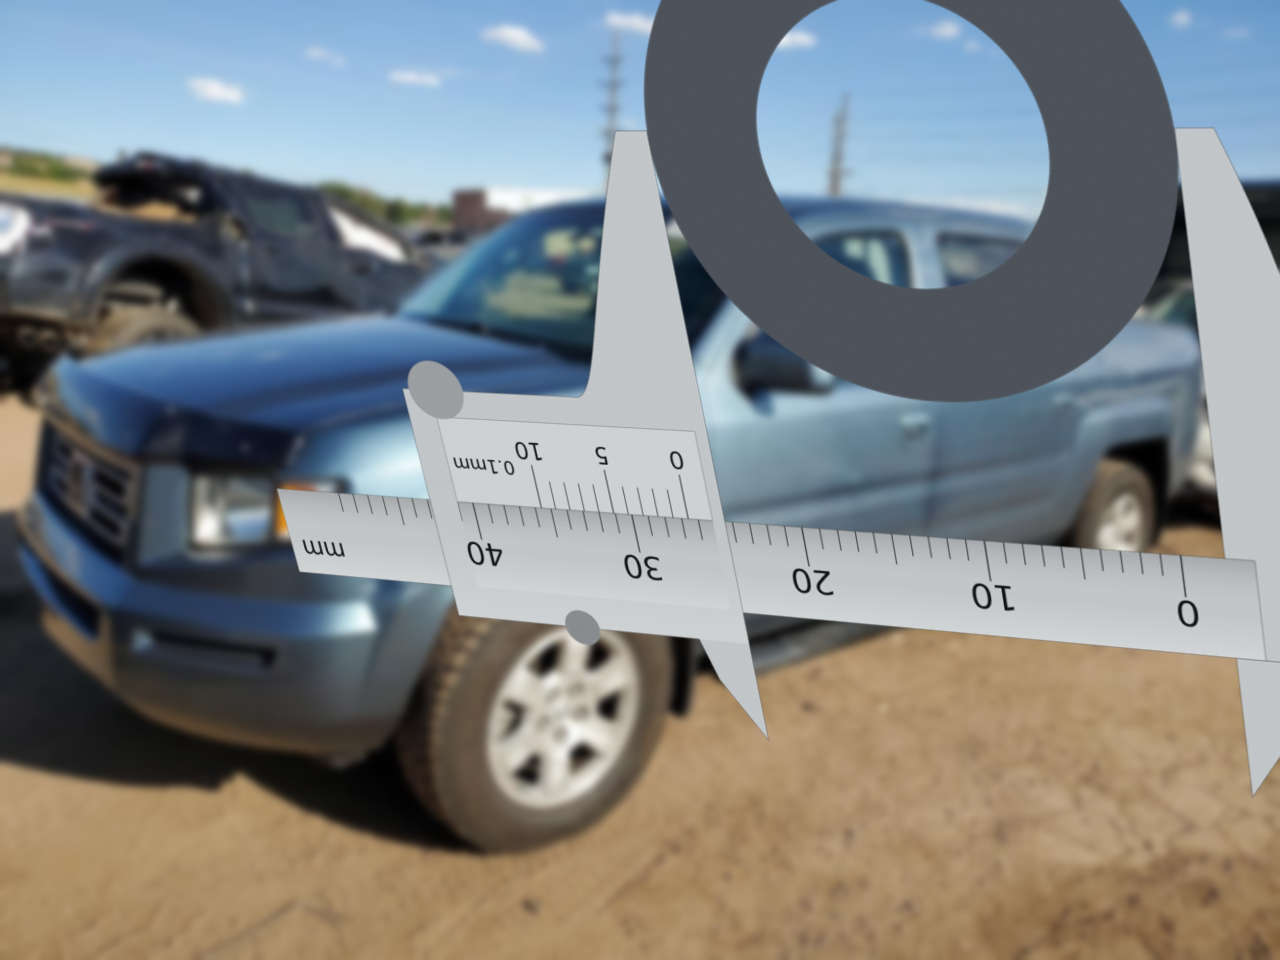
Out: **26.6** mm
